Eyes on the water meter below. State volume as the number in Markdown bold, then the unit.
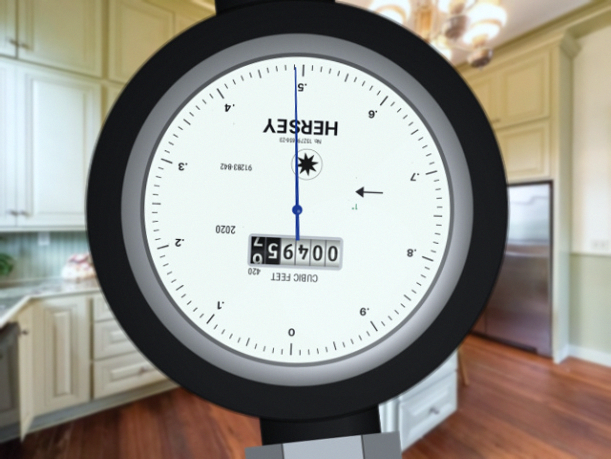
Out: **4956.49** ft³
